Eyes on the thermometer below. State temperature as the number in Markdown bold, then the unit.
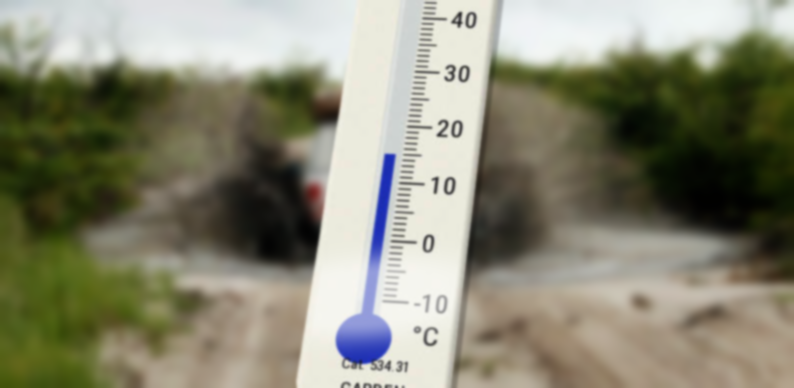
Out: **15** °C
